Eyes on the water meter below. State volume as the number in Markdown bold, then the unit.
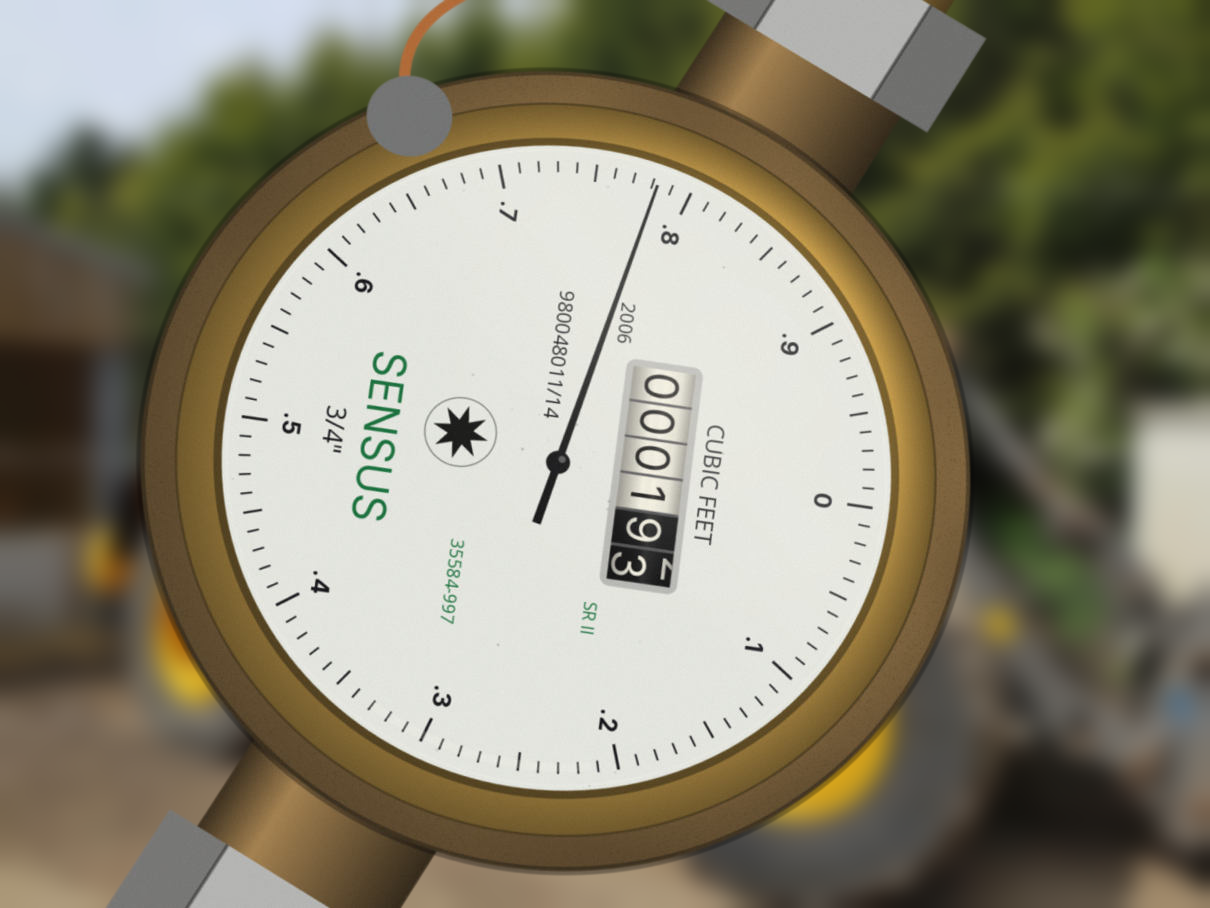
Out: **192.78** ft³
